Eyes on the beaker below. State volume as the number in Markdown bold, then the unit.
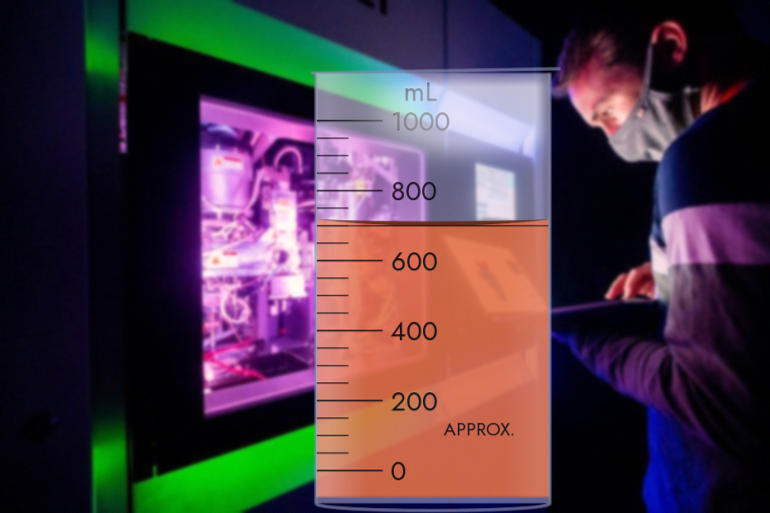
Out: **700** mL
